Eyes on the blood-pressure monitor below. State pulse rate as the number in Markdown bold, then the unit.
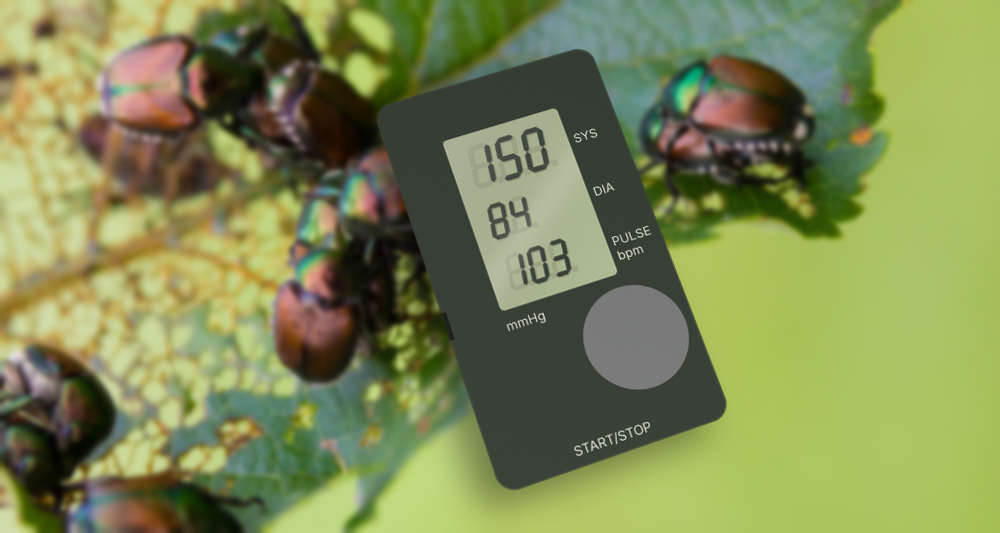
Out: **103** bpm
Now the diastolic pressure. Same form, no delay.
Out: **84** mmHg
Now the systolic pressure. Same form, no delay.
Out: **150** mmHg
